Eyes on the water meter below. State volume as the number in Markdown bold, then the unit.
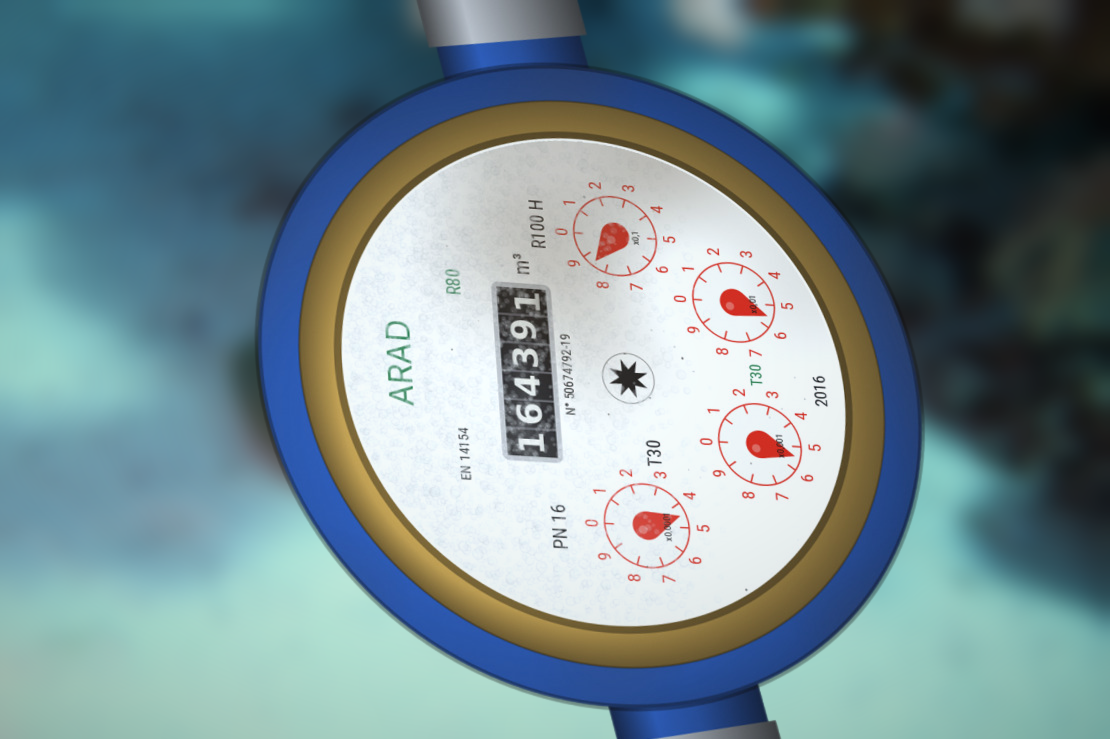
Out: **164390.8554** m³
